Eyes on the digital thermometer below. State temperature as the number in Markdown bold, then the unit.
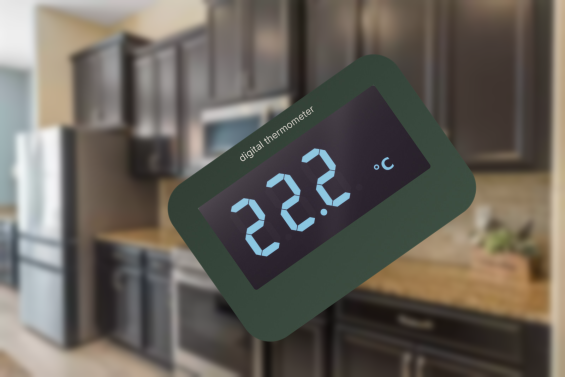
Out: **22.2** °C
